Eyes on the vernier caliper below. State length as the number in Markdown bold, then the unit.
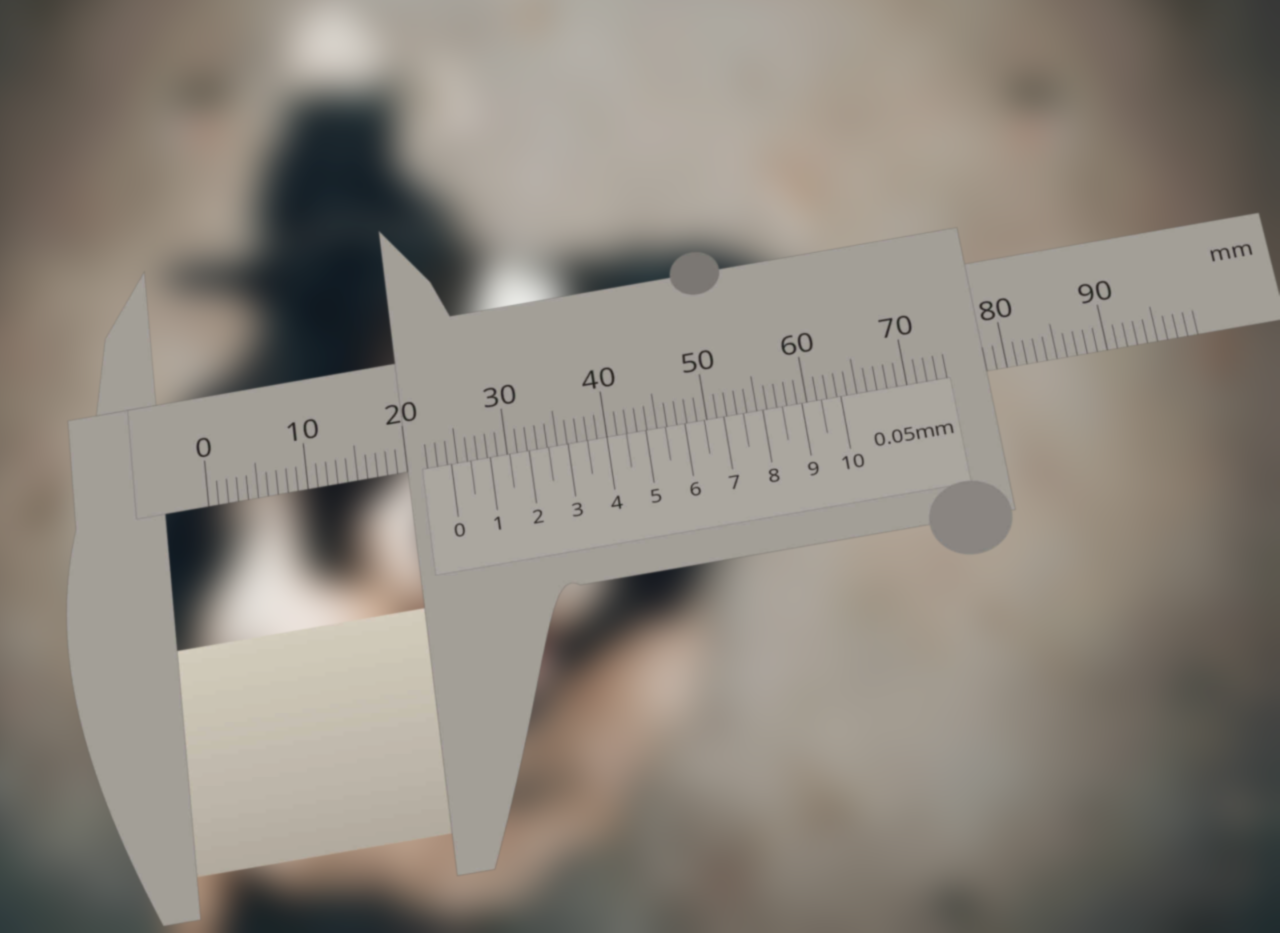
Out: **24.4** mm
